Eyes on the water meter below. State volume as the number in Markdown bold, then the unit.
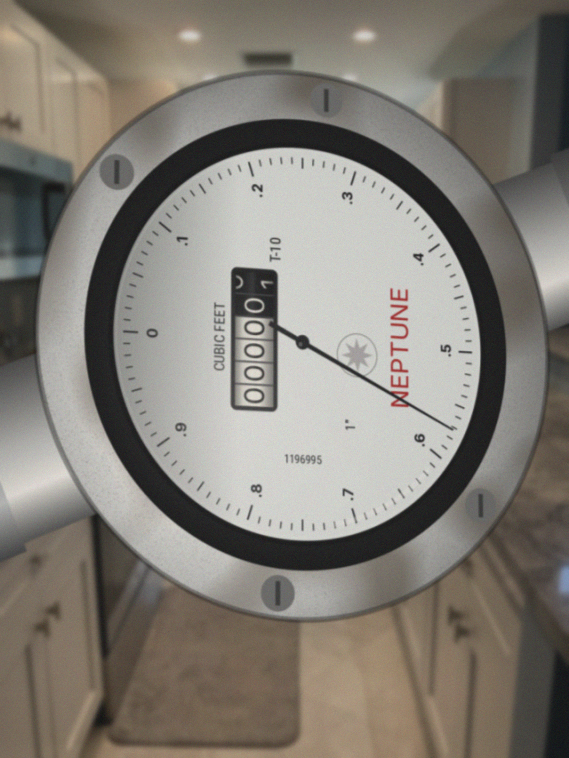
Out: **0.57** ft³
